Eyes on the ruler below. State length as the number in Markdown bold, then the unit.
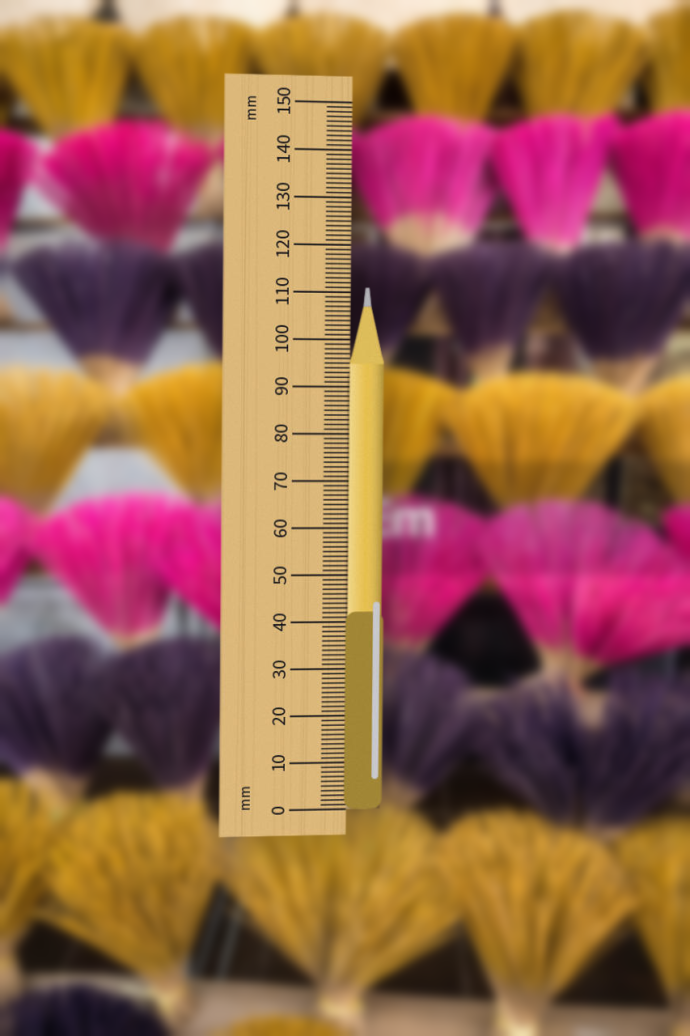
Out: **111** mm
